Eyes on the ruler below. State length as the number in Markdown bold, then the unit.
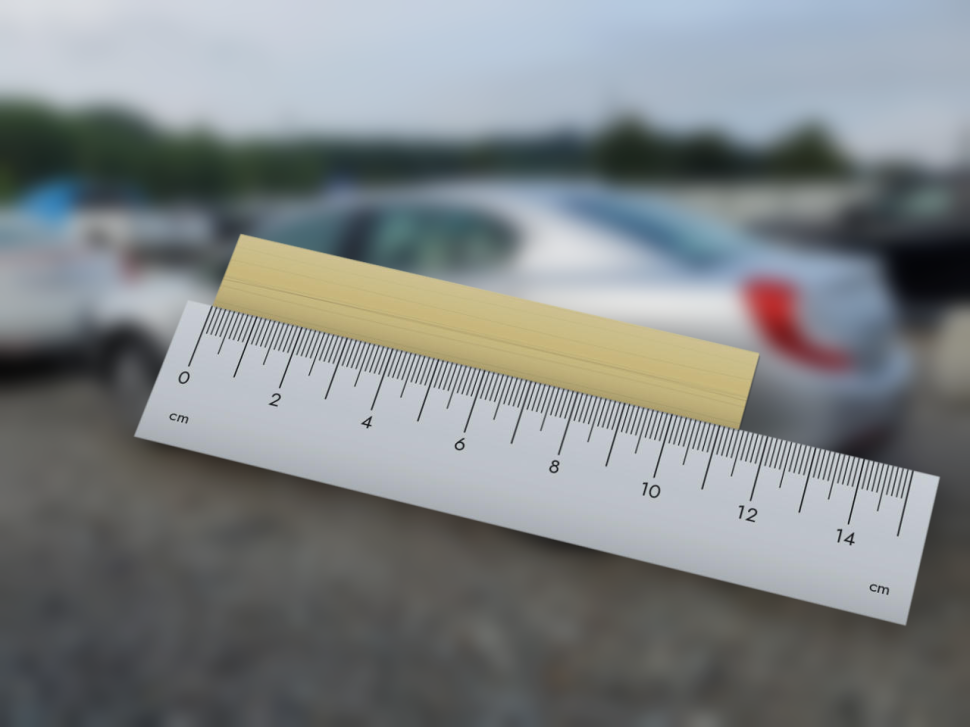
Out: **11.4** cm
